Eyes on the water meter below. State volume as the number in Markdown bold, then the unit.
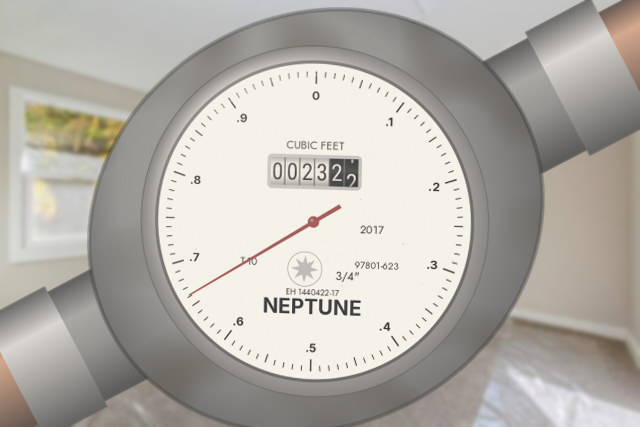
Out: **2321.66** ft³
